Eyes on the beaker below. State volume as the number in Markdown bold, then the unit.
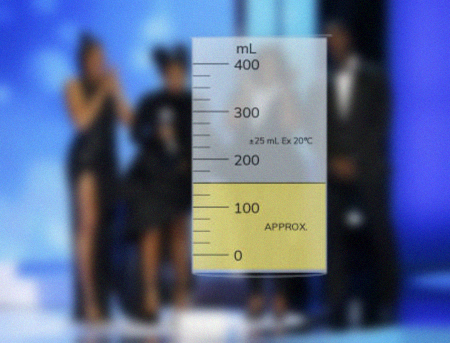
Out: **150** mL
